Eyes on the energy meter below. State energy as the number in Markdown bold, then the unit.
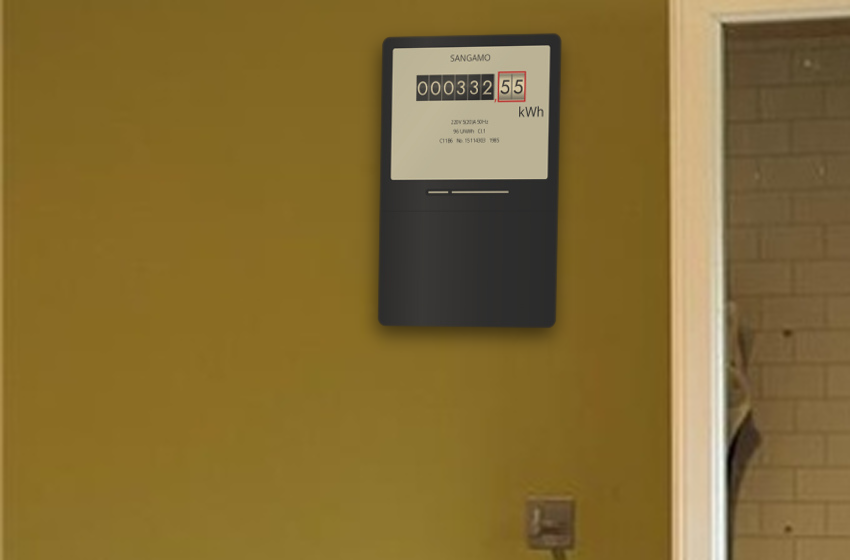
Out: **332.55** kWh
